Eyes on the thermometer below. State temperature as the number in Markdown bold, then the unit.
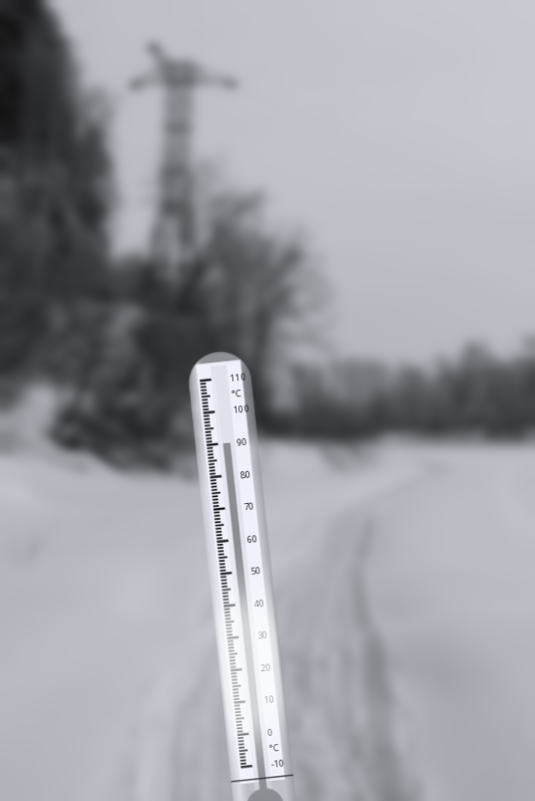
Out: **90** °C
